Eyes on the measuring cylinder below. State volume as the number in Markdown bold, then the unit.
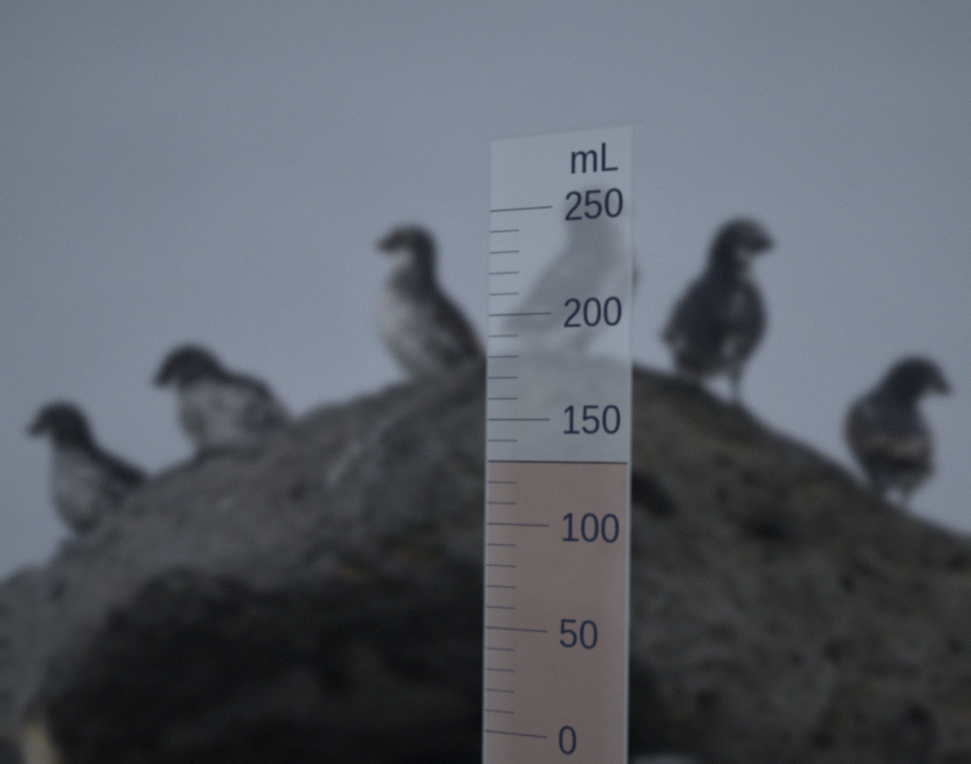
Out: **130** mL
